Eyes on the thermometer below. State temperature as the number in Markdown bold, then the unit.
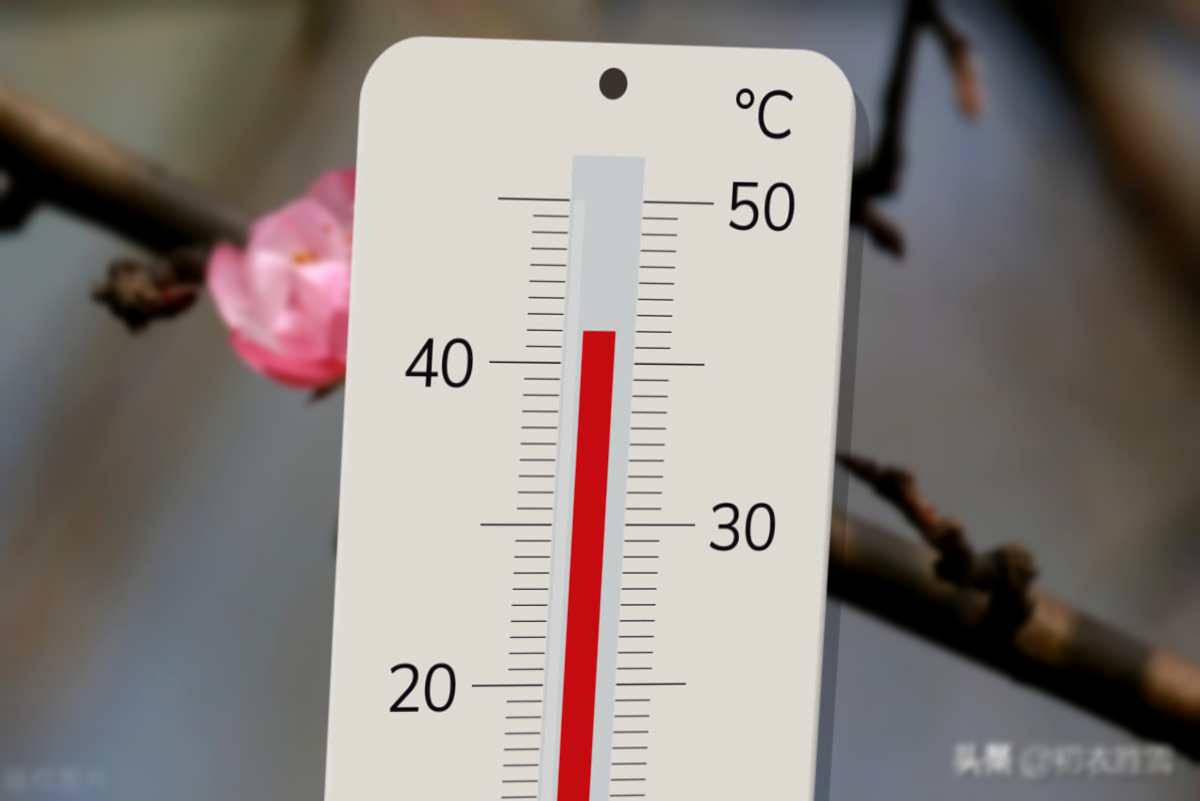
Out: **42** °C
